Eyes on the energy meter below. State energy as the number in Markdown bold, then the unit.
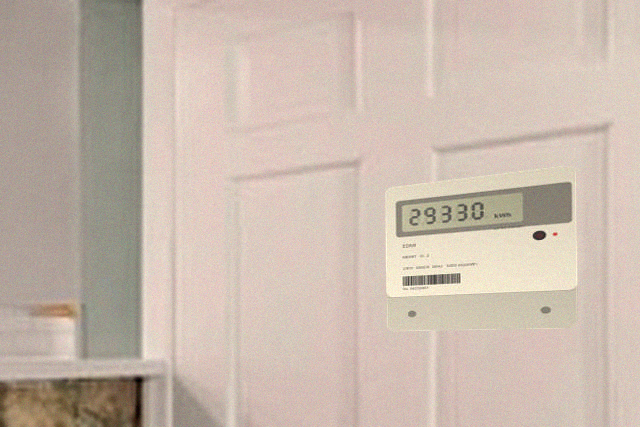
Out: **29330** kWh
